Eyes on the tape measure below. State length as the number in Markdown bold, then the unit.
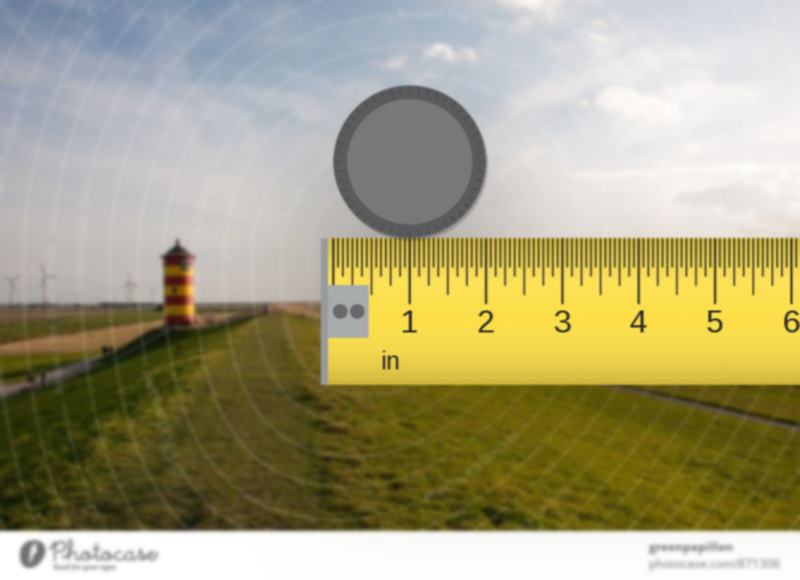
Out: **2** in
